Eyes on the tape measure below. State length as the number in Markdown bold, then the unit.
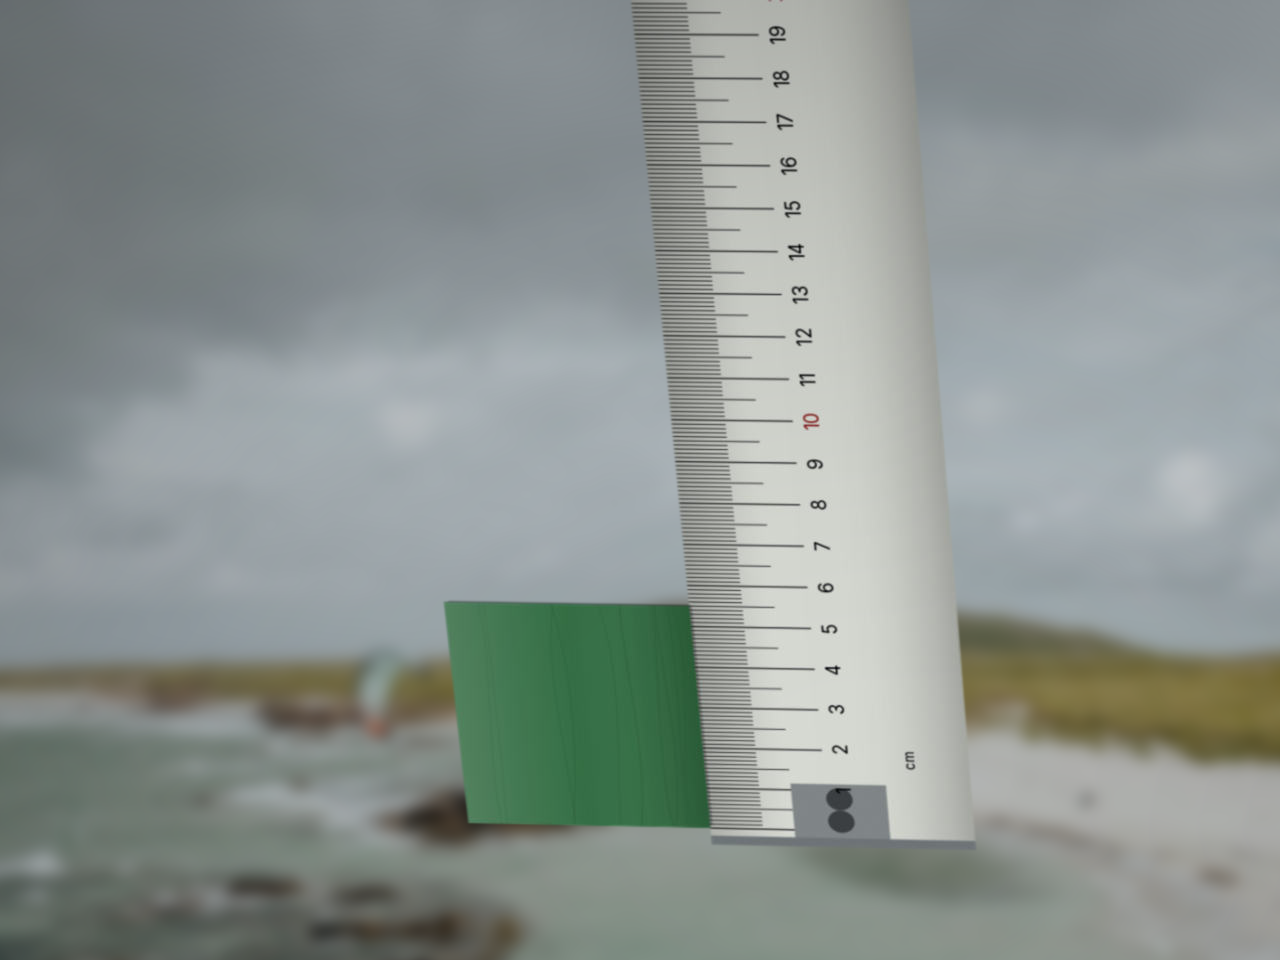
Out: **5.5** cm
